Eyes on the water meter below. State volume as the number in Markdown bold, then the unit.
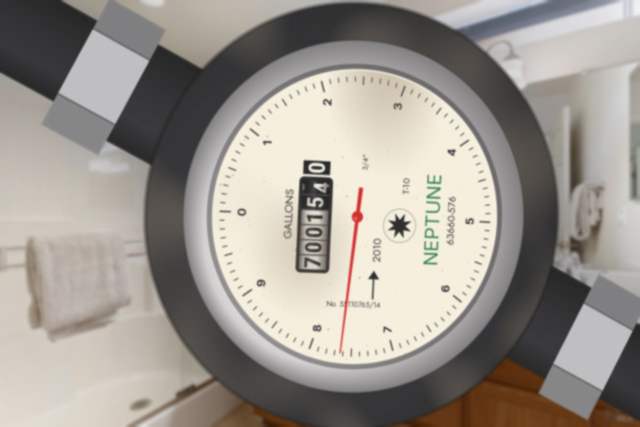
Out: **7001537.6** gal
